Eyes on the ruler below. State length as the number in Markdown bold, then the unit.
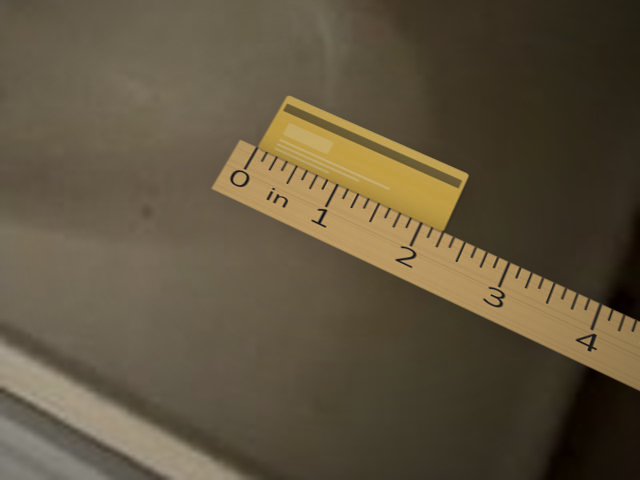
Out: **2.25** in
